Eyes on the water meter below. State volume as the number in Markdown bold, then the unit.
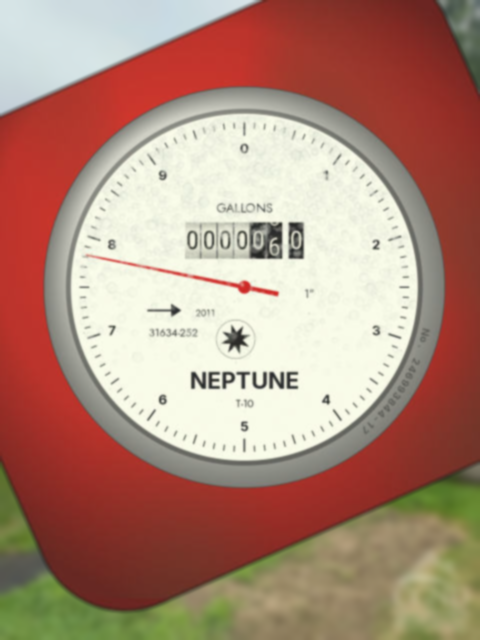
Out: **57.8** gal
